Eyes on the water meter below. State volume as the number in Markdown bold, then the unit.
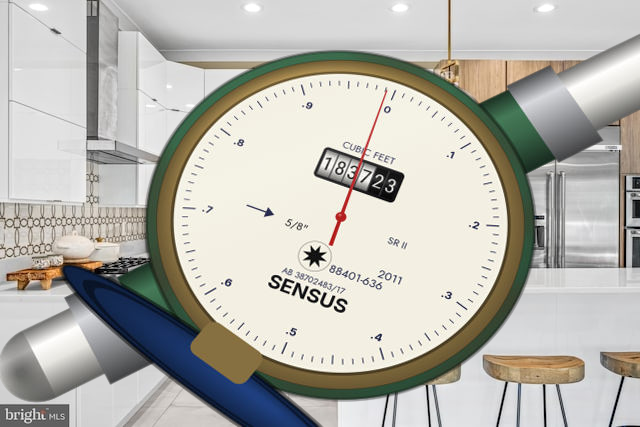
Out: **183722.99** ft³
